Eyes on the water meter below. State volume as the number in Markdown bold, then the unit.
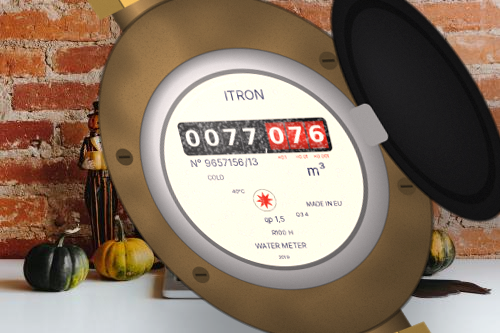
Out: **77.076** m³
